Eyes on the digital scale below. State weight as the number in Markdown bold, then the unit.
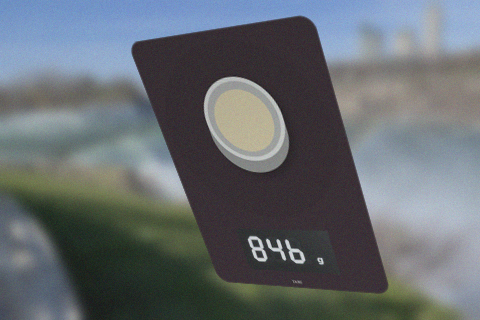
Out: **846** g
